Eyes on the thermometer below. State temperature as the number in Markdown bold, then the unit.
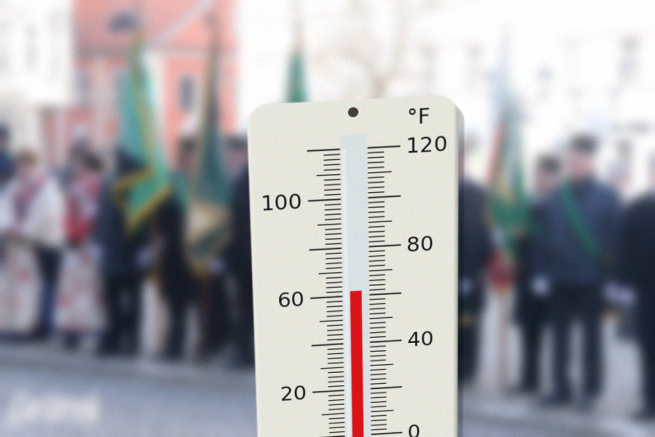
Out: **62** °F
